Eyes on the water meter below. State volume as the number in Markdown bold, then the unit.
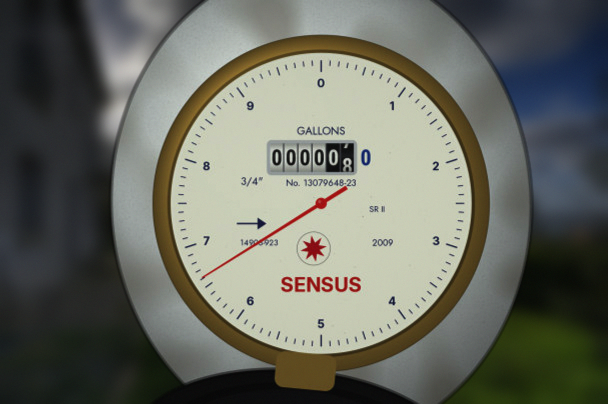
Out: **76.6** gal
